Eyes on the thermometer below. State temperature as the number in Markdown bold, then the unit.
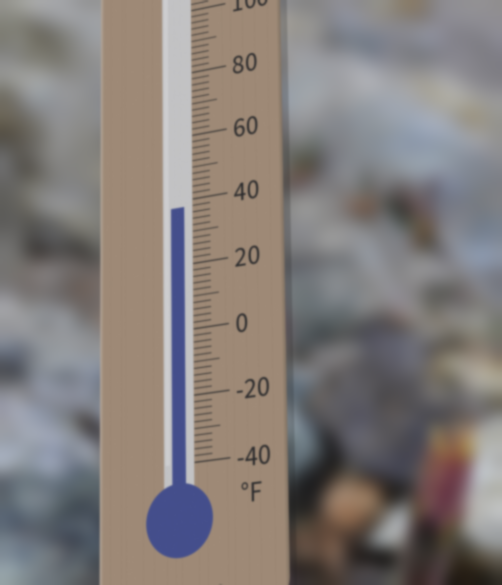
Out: **38** °F
